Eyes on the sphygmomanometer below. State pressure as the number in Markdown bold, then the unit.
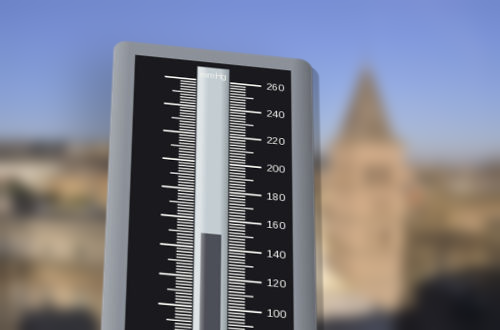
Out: **150** mmHg
